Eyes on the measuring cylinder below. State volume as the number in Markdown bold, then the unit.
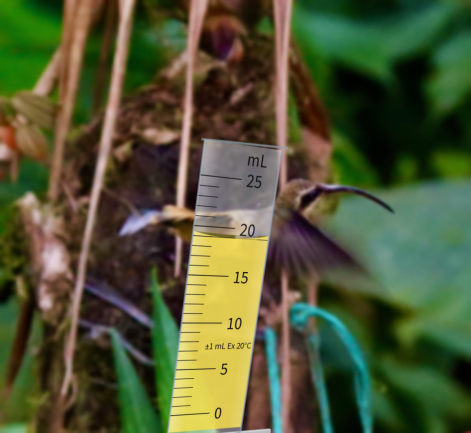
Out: **19** mL
